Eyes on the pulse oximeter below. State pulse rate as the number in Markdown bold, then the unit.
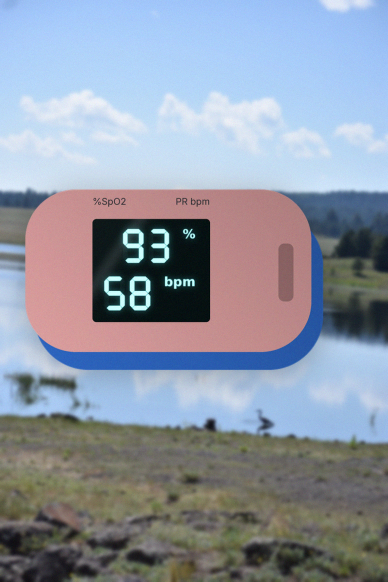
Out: **58** bpm
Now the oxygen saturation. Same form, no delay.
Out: **93** %
